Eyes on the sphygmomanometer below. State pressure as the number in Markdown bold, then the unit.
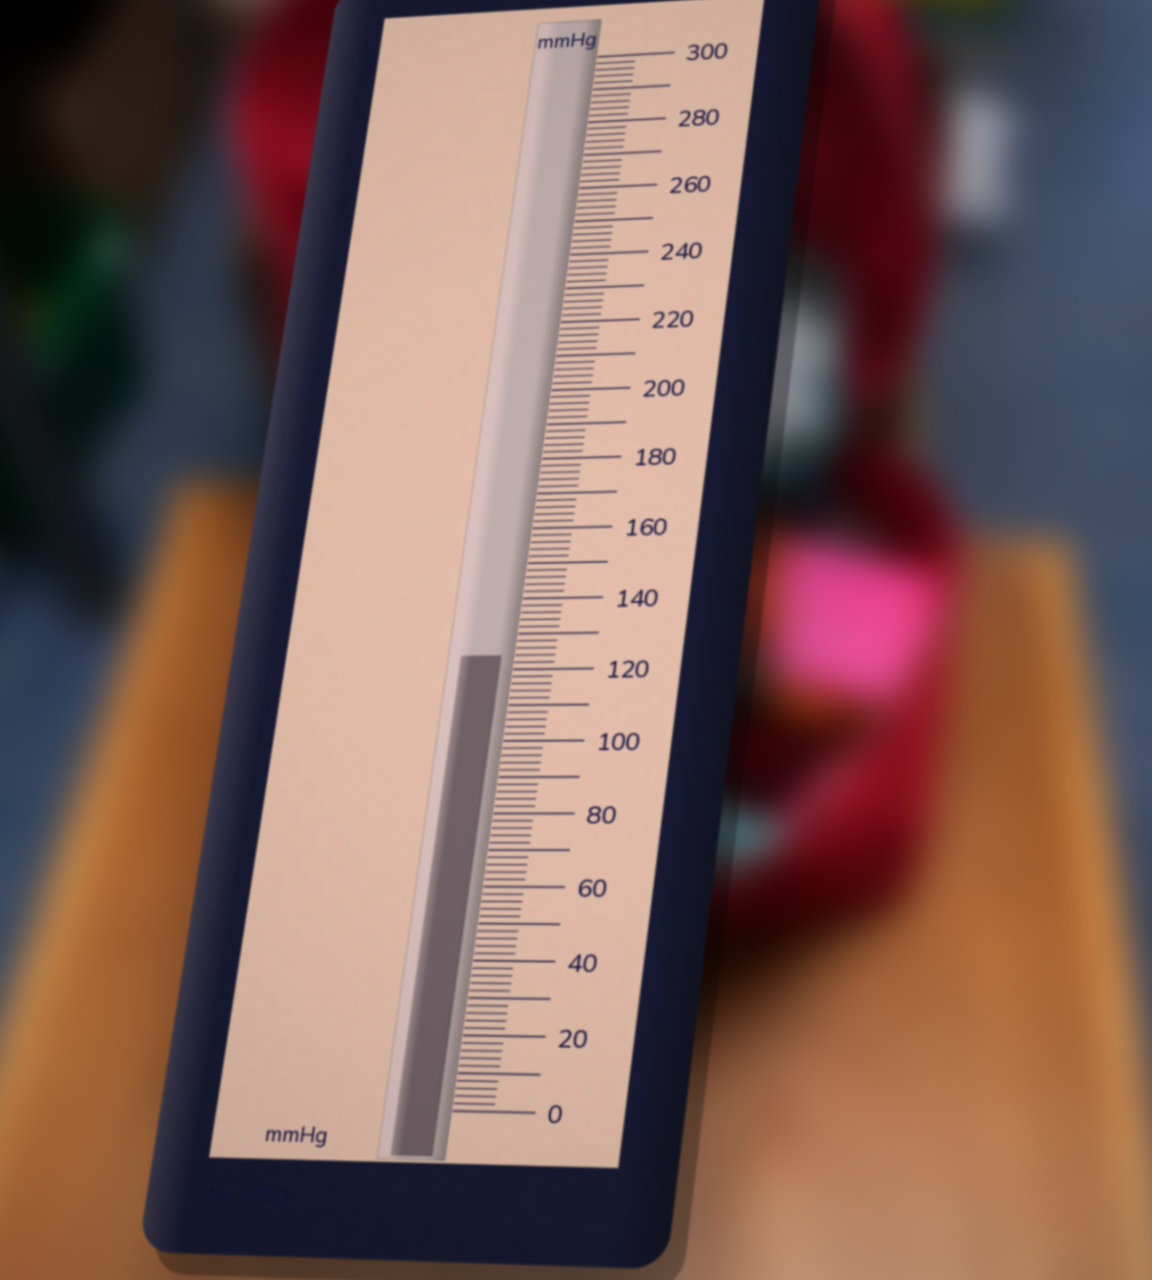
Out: **124** mmHg
